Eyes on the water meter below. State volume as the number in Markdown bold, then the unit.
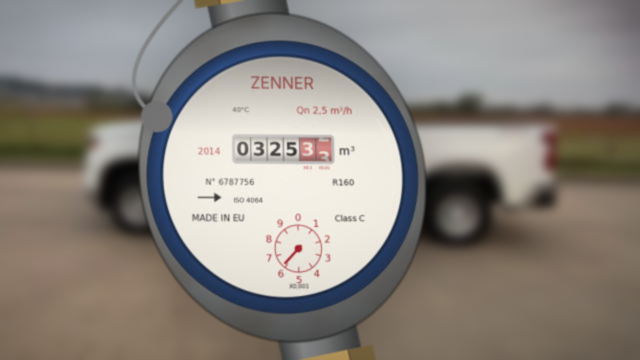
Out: **325.326** m³
